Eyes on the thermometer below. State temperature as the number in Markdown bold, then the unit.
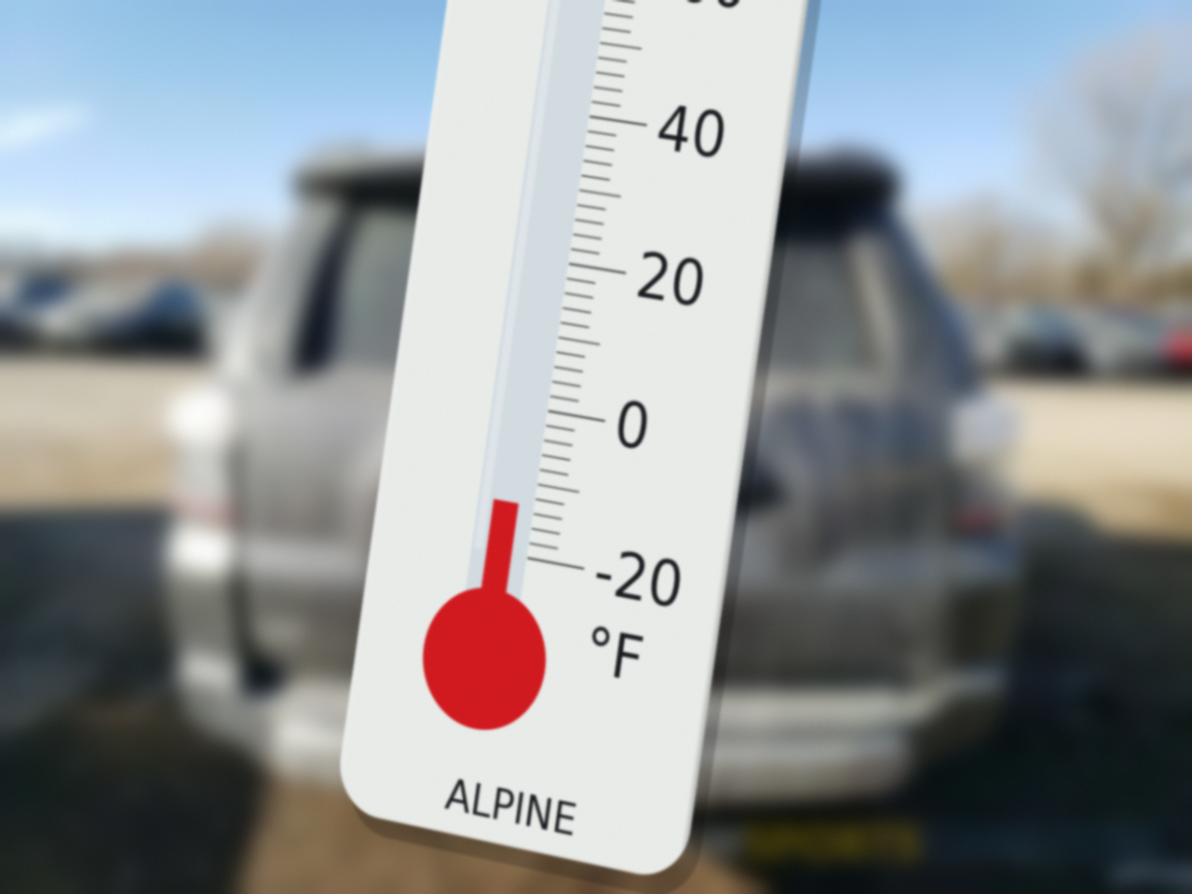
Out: **-13** °F
